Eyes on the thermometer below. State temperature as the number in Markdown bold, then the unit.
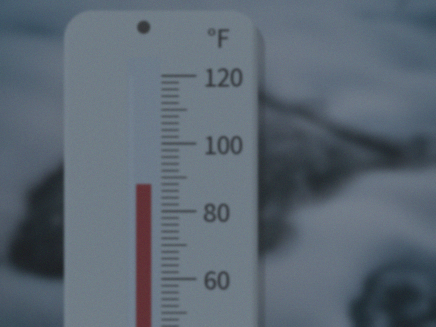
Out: **88** °F
